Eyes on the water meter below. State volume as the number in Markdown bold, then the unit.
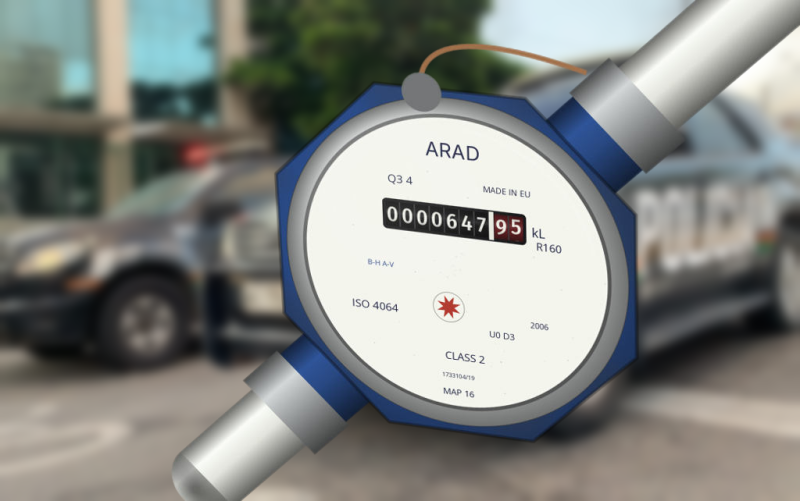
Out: **647.95** kL
